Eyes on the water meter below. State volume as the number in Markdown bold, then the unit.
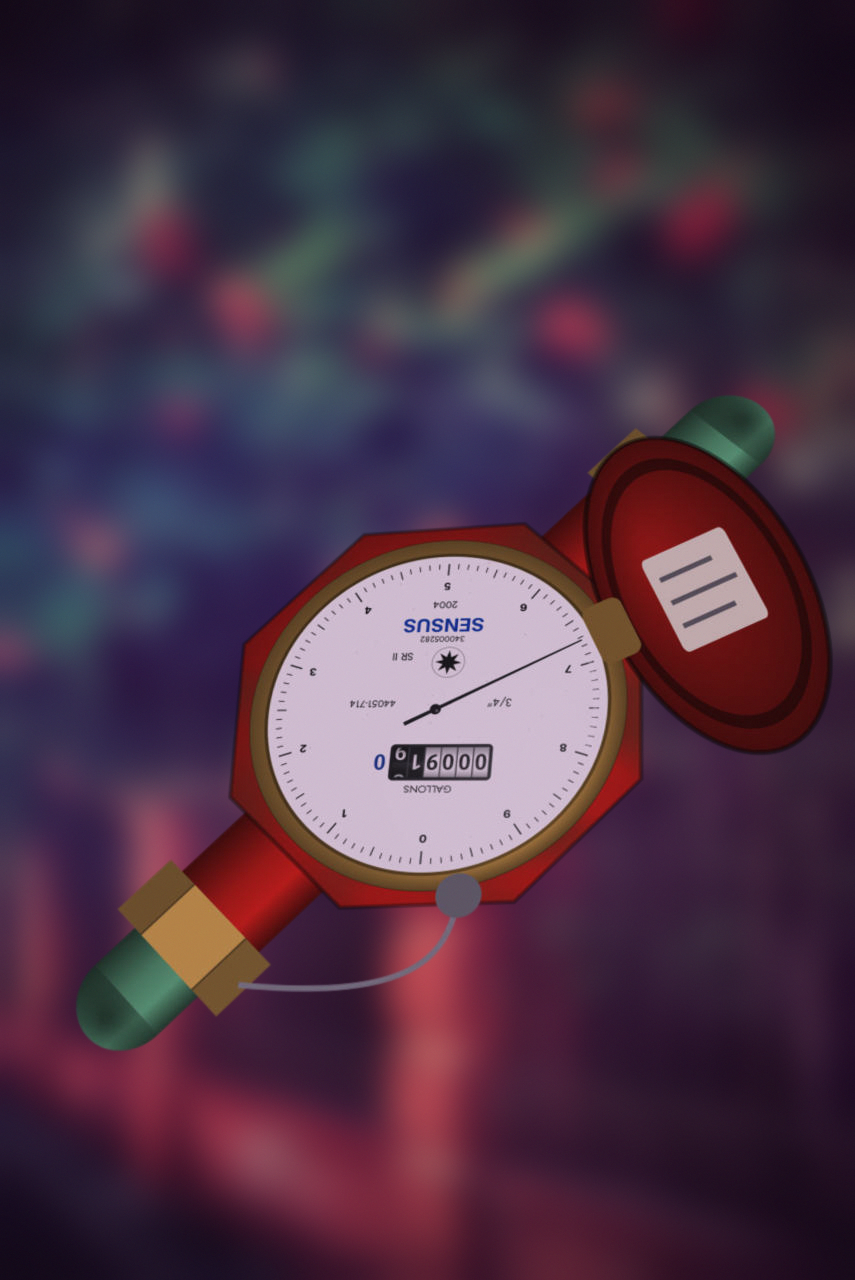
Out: **9186.7** gal
